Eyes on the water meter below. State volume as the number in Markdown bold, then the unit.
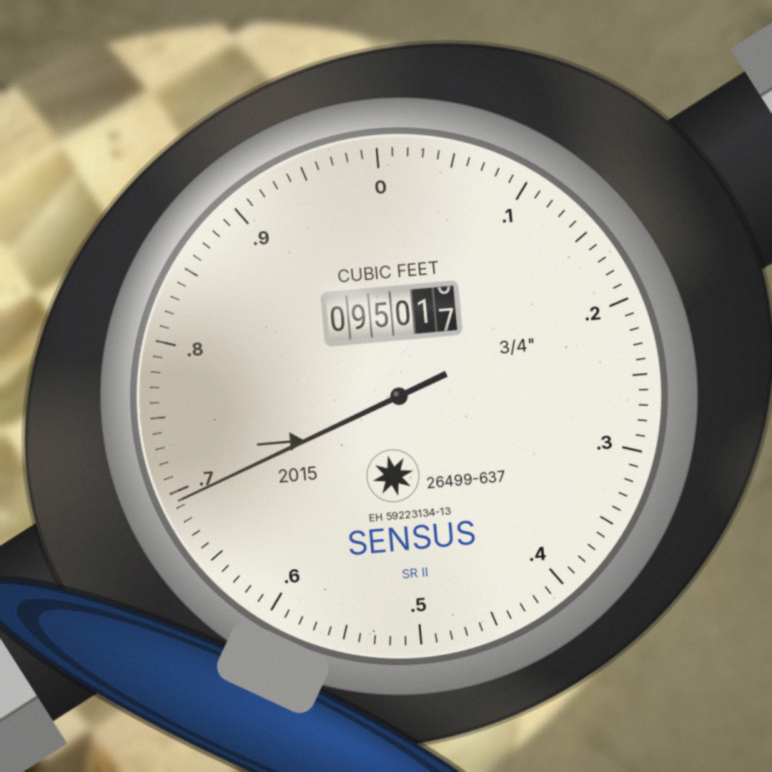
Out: **95016.69** ft³
